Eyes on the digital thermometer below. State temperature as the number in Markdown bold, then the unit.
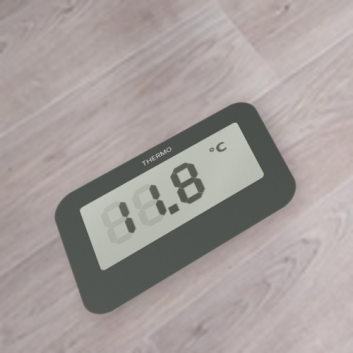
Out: **11.8** °C
